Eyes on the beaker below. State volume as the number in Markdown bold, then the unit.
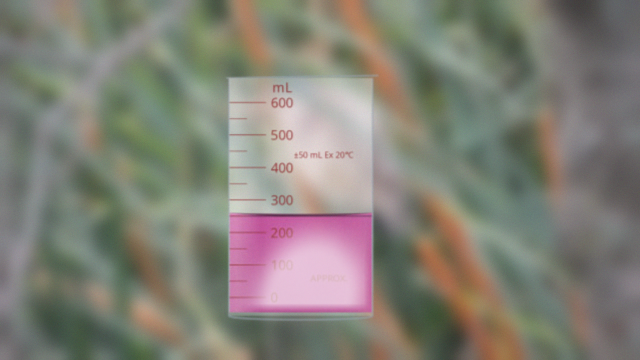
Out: **250** mL
